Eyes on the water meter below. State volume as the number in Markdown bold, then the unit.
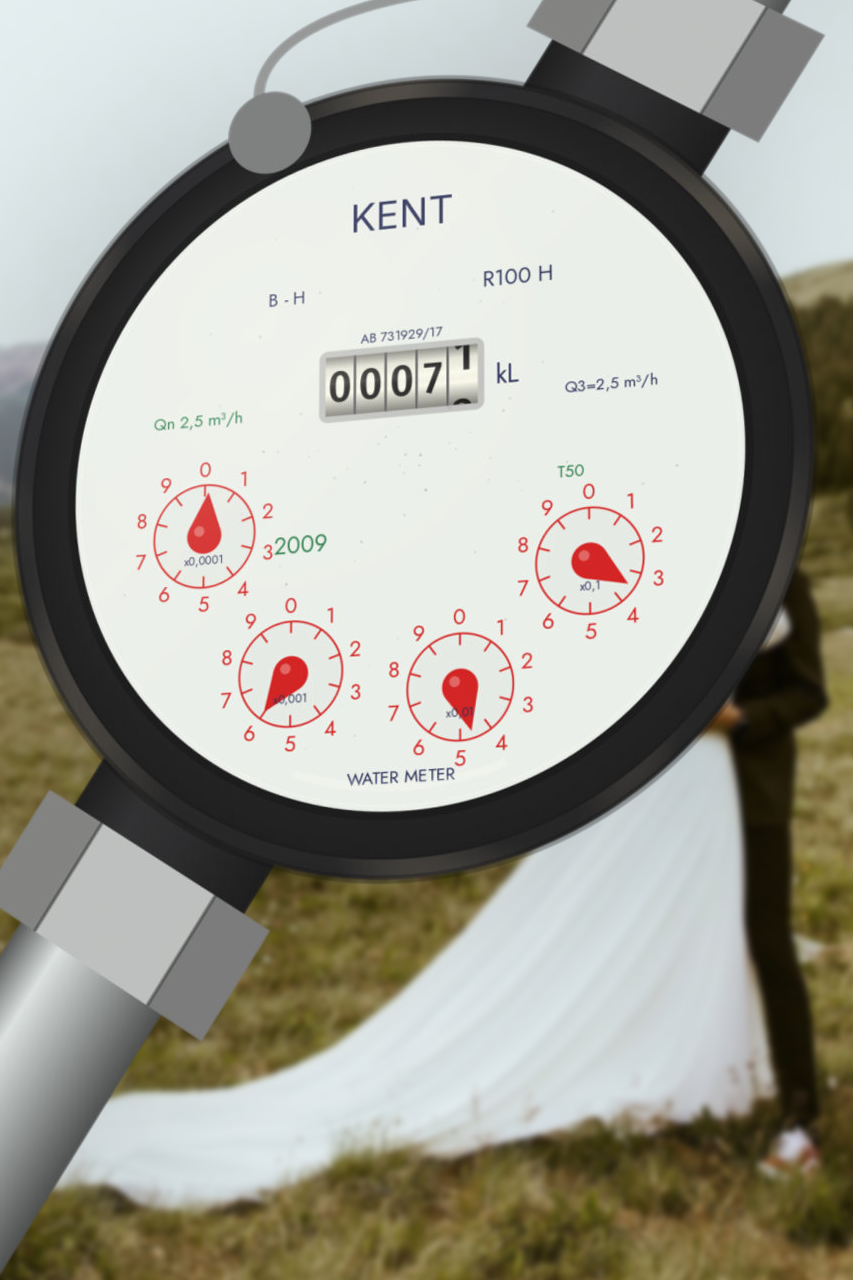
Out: **71.3460** kL
